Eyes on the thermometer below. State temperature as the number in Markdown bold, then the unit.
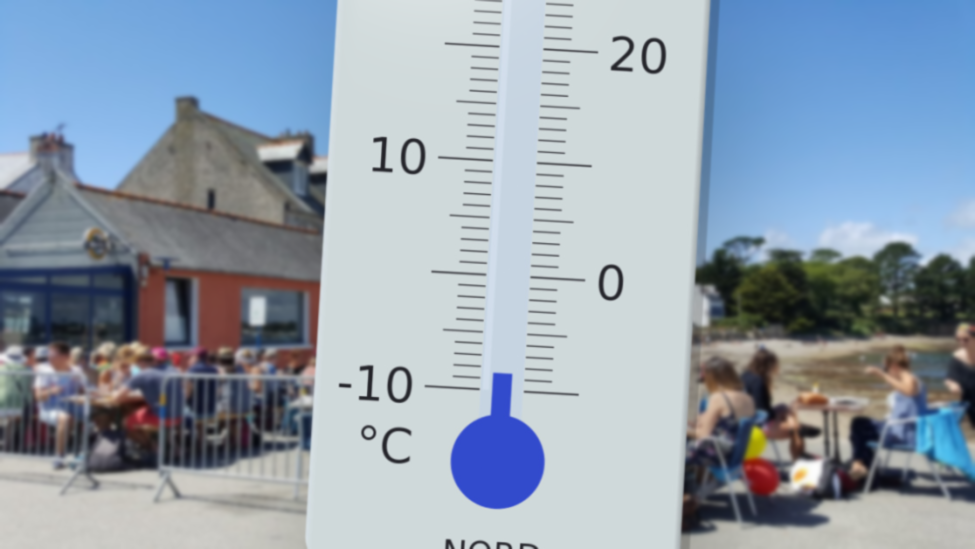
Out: **-8.5** °C
